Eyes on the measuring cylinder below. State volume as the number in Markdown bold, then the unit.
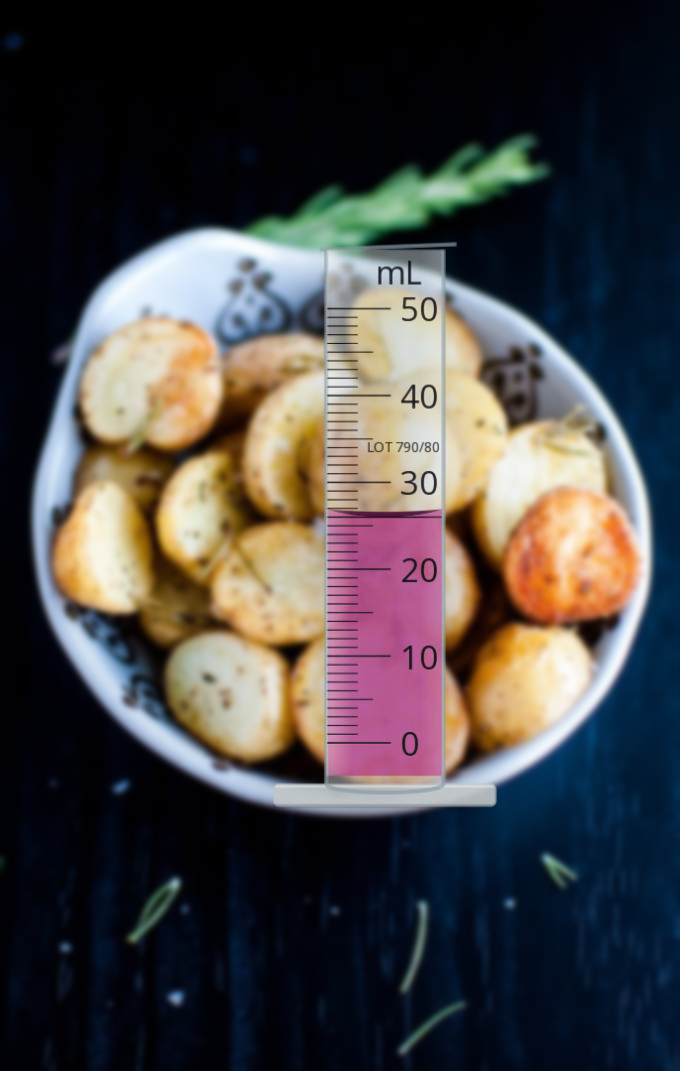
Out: **26** mL
